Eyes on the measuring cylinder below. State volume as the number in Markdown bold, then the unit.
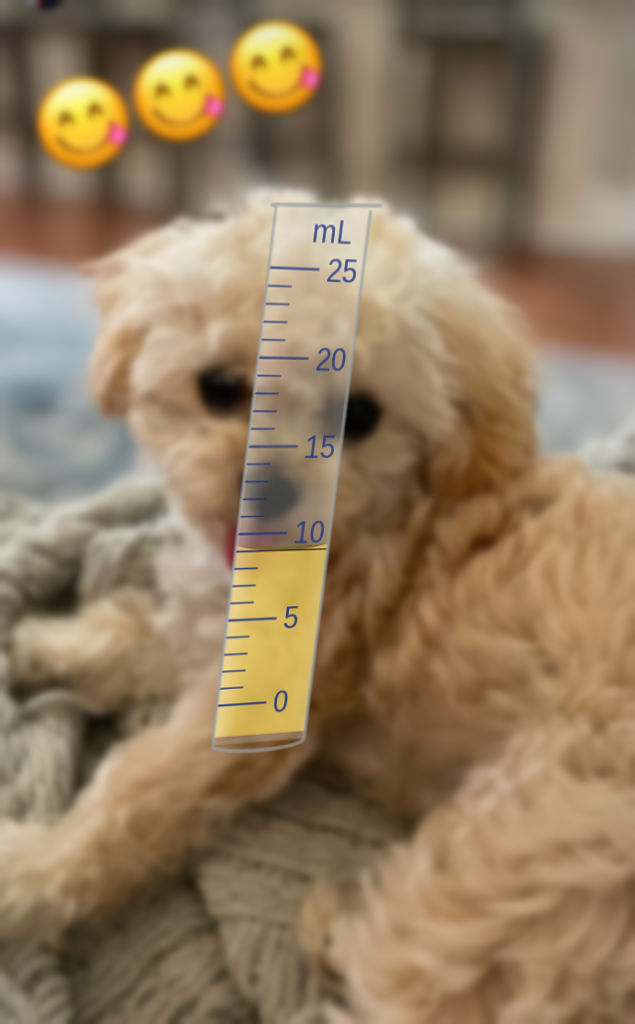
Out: **9** mL
